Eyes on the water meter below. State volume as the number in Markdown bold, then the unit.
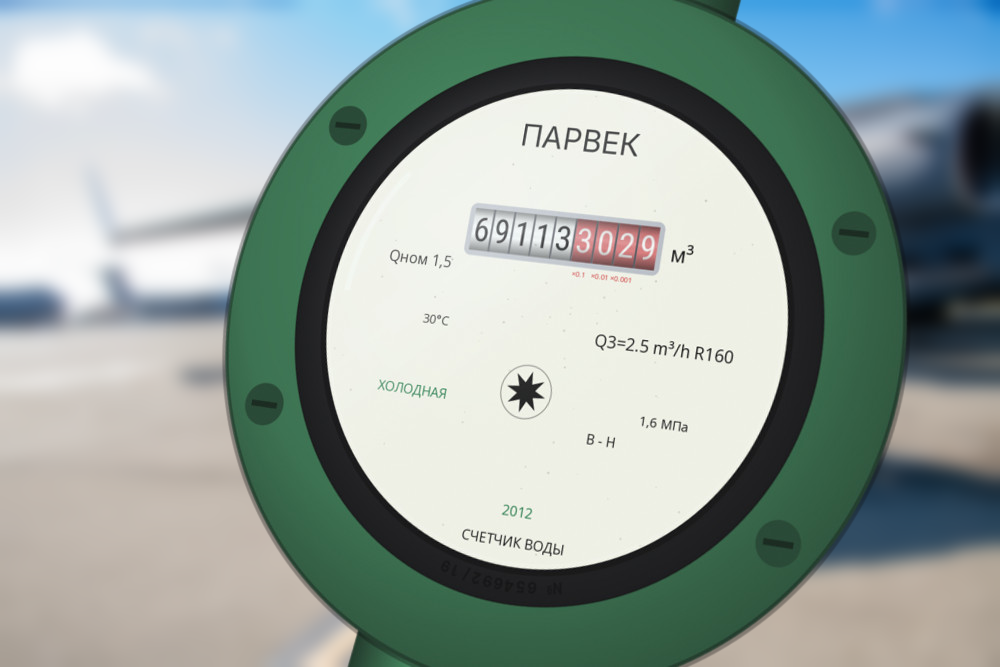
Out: **69113.3029** m³
